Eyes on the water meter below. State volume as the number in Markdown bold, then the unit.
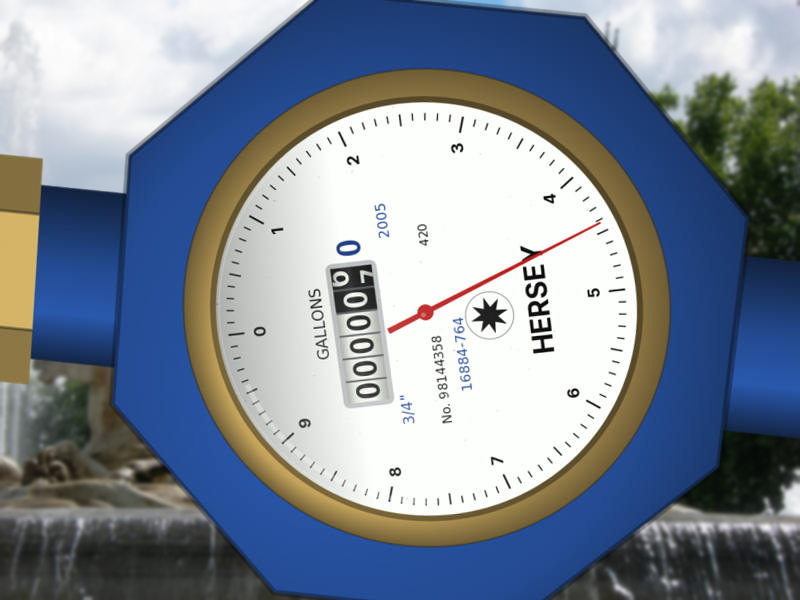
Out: **64.4** gal
